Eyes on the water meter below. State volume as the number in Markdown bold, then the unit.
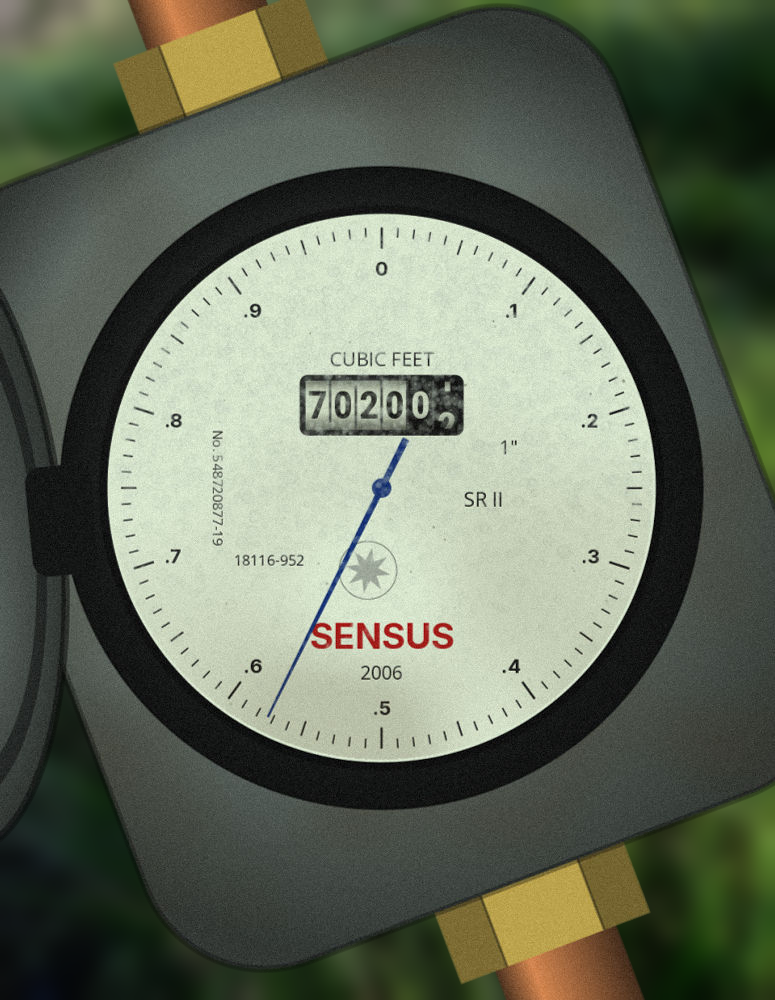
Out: **702001.57** ft³
